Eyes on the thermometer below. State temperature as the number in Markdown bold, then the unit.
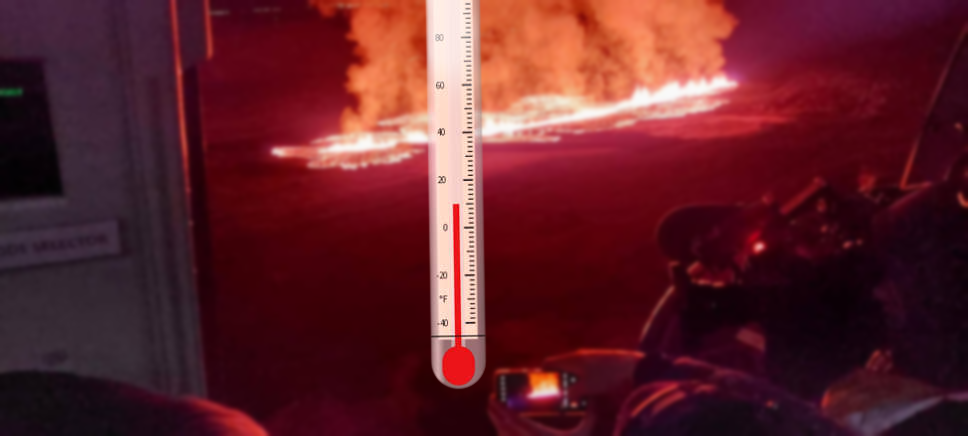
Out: **10** °F
